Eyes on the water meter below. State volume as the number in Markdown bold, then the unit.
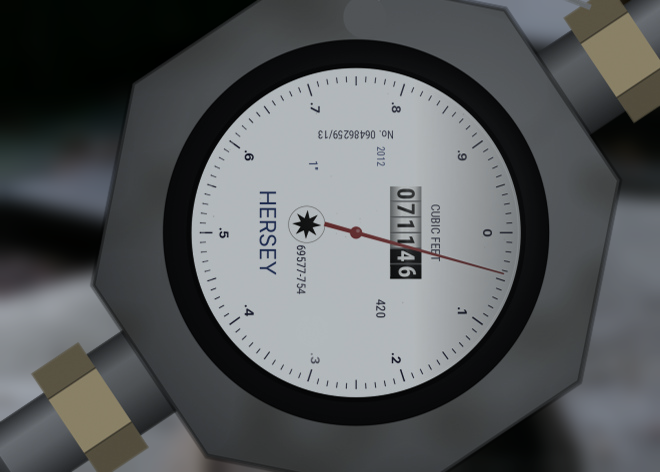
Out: **71146.04** ft³
